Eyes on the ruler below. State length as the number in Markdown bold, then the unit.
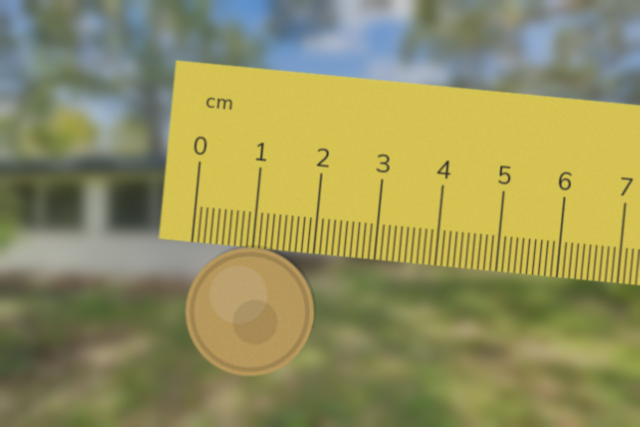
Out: **2.1** cm
